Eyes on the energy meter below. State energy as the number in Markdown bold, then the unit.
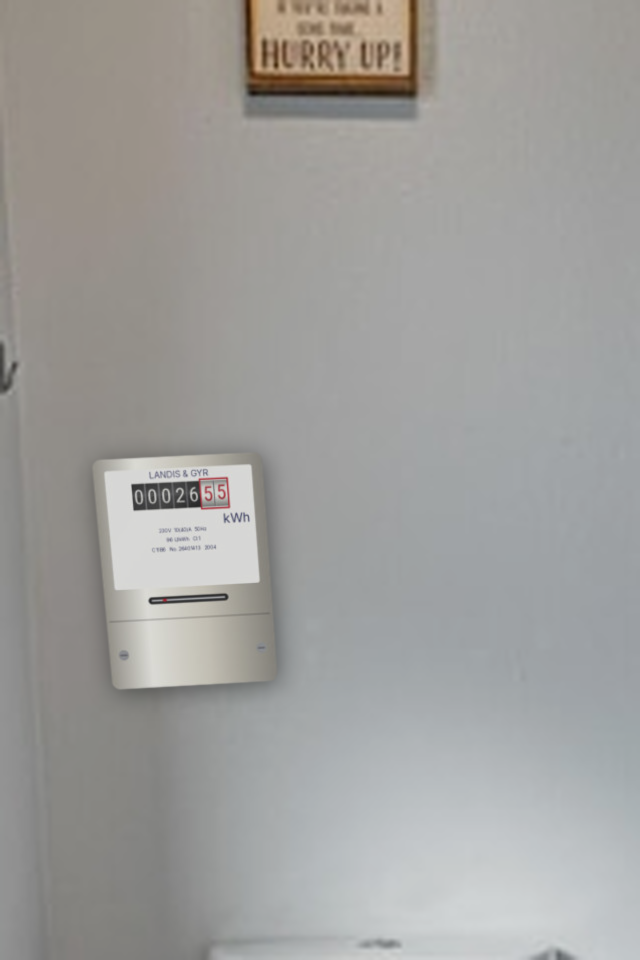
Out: **26.55** kWh
